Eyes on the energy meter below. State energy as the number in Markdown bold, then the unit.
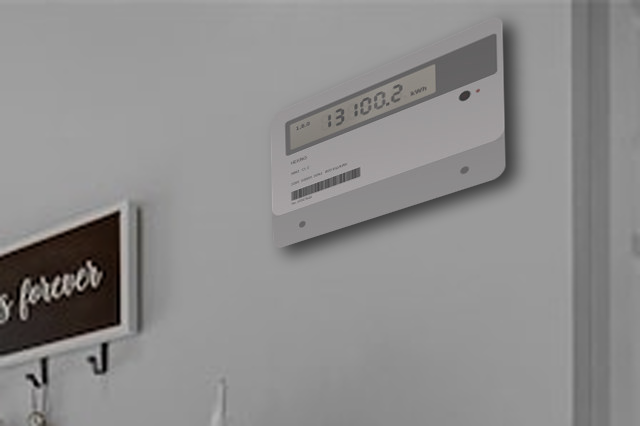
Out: **13100.2** kWh
